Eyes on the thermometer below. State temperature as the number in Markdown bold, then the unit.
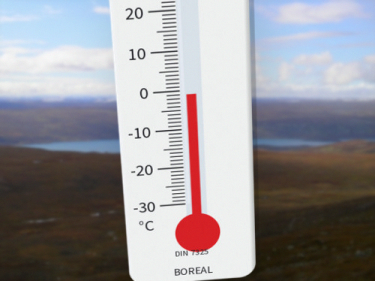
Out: **-1** °C
